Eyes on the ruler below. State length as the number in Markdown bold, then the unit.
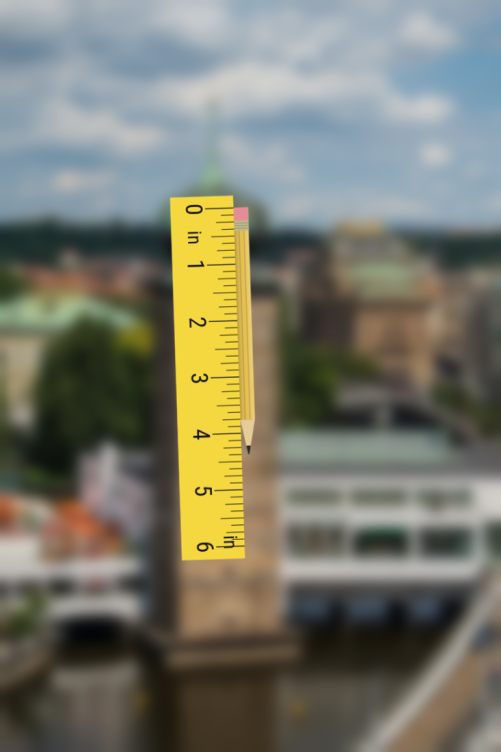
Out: **4.375** in
